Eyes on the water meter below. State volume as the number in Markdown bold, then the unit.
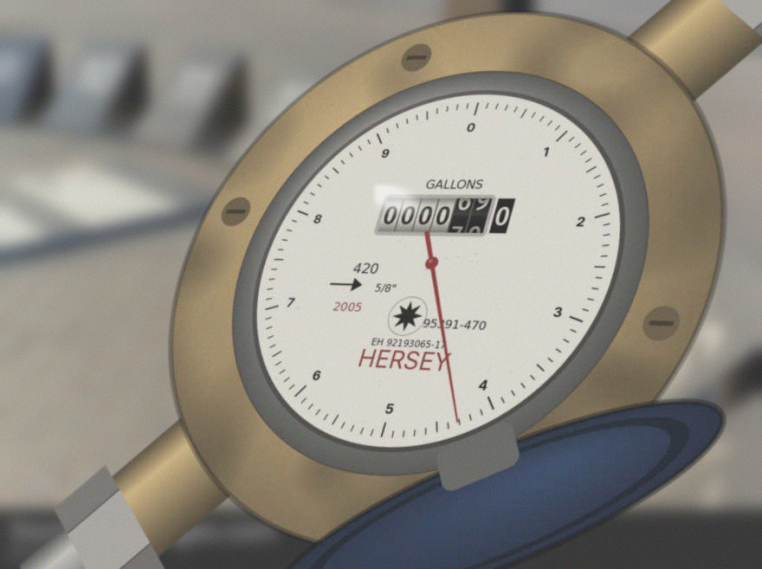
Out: **694.3** gal
